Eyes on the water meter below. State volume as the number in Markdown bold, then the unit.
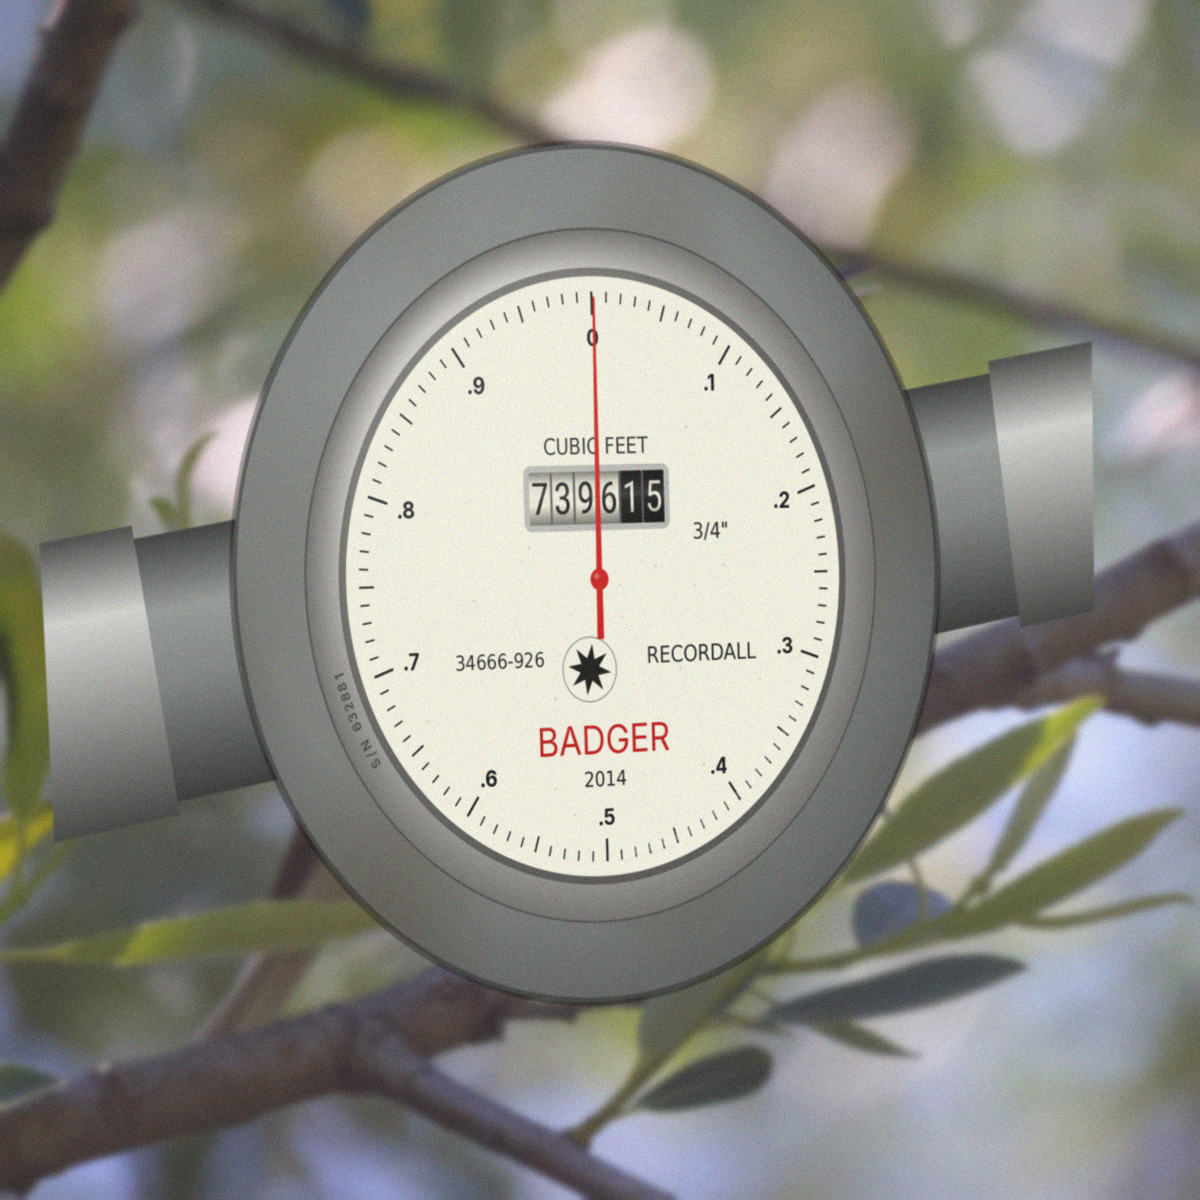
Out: **739615.00** ft³
